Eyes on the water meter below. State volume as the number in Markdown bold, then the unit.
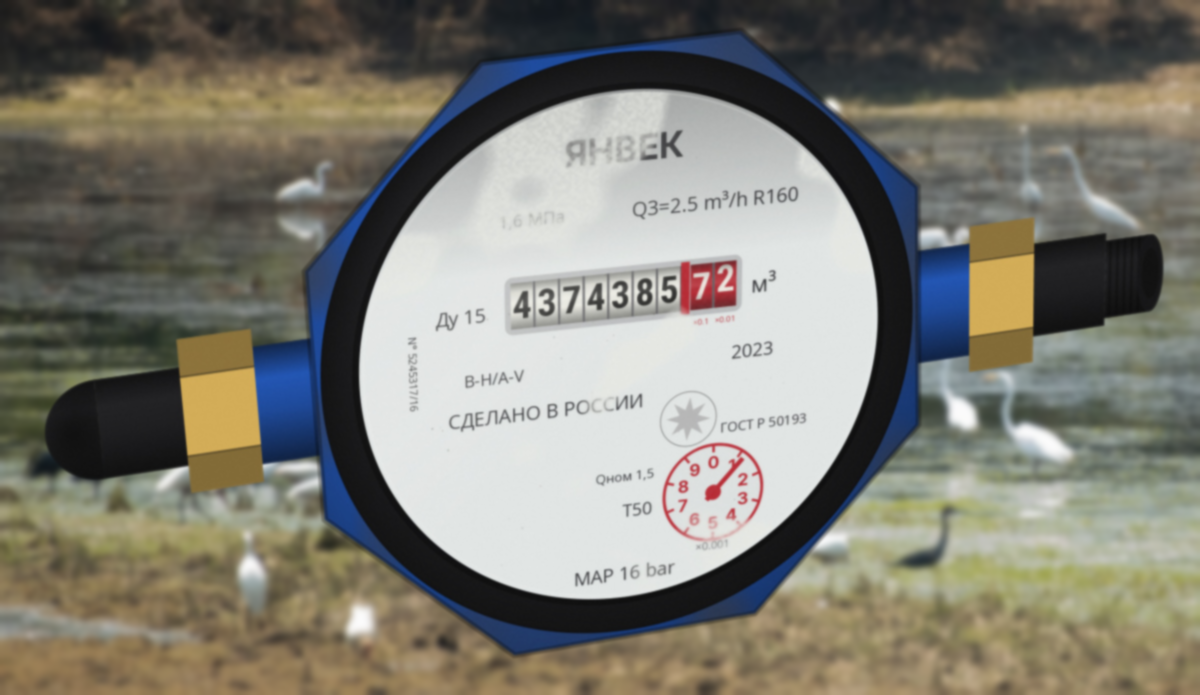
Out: **4374385.721** m³
